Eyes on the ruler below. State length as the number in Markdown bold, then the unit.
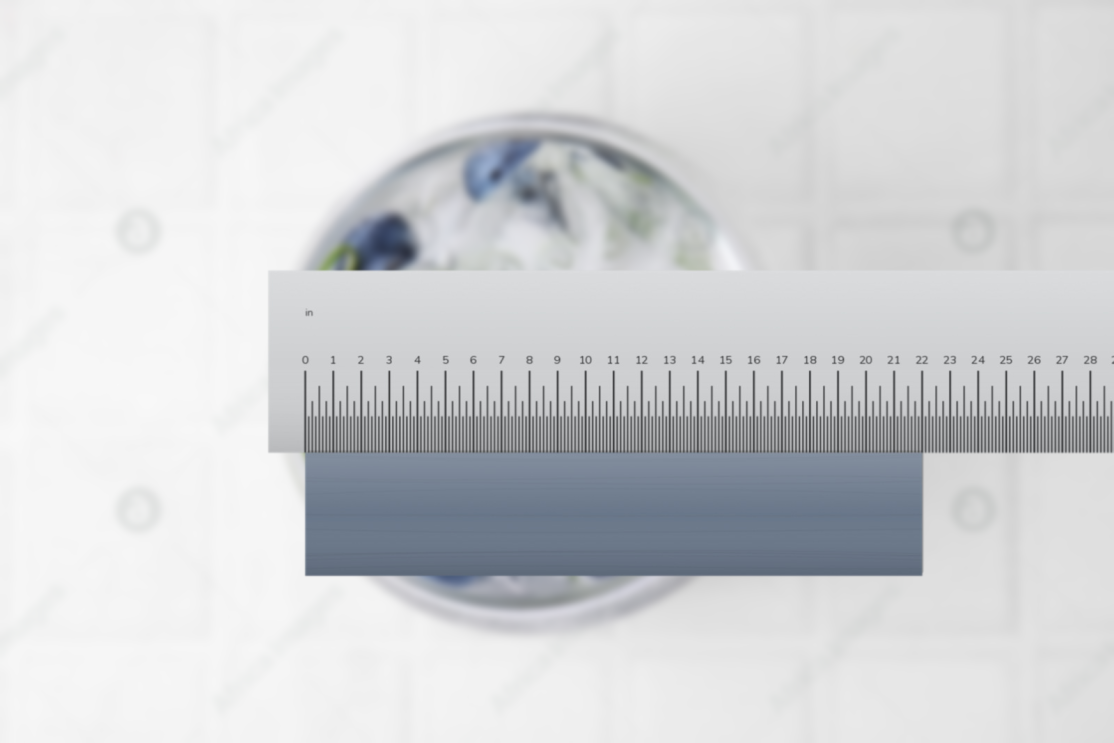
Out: **22** in
